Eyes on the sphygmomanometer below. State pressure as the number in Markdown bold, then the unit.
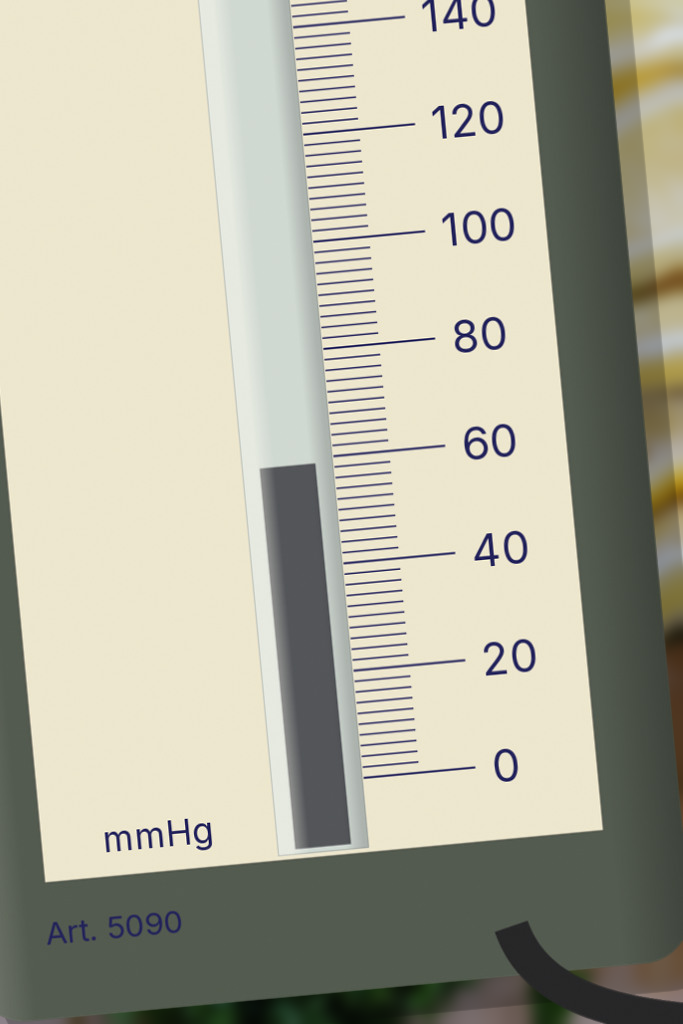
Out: **59** mmHg
